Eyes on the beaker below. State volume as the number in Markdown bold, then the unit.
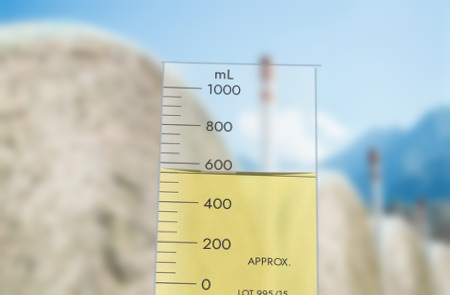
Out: **550** mL
